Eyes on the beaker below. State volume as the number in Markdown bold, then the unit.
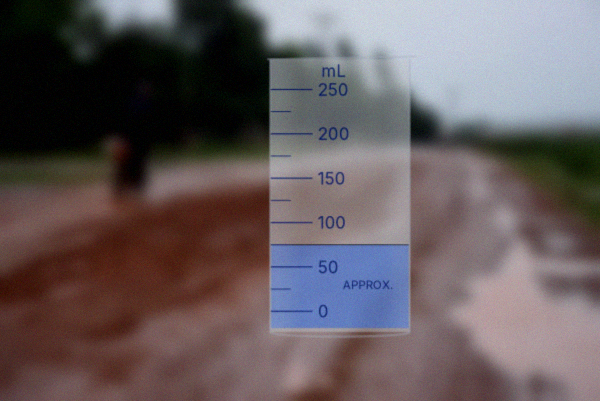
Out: **75** mL
